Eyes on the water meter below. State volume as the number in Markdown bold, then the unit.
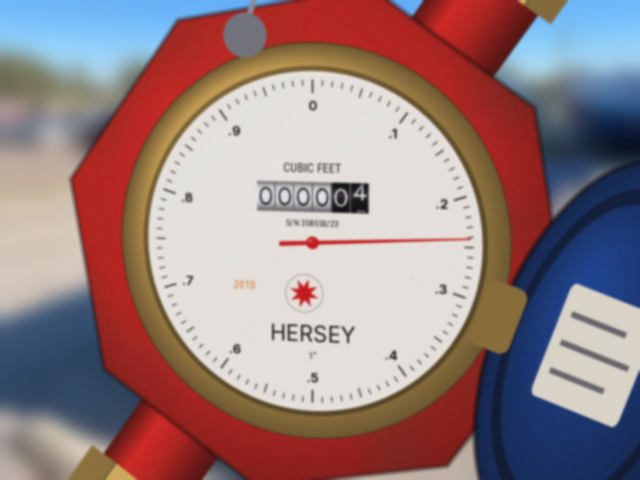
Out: **4.24** ft³
